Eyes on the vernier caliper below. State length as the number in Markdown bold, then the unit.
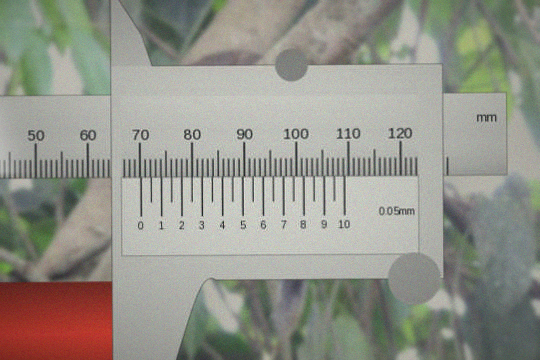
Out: **70.2** mm
